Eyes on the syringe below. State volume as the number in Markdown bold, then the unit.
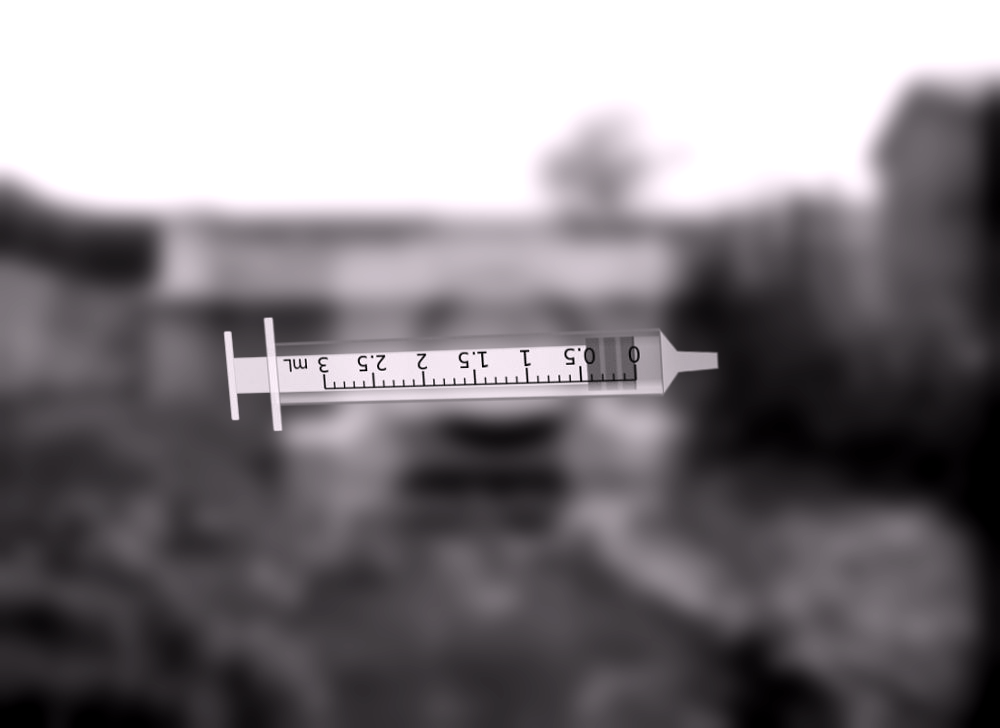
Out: **0** mL
